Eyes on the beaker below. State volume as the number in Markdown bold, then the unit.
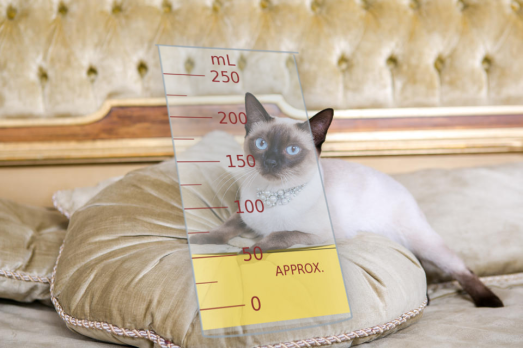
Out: **50** mL
